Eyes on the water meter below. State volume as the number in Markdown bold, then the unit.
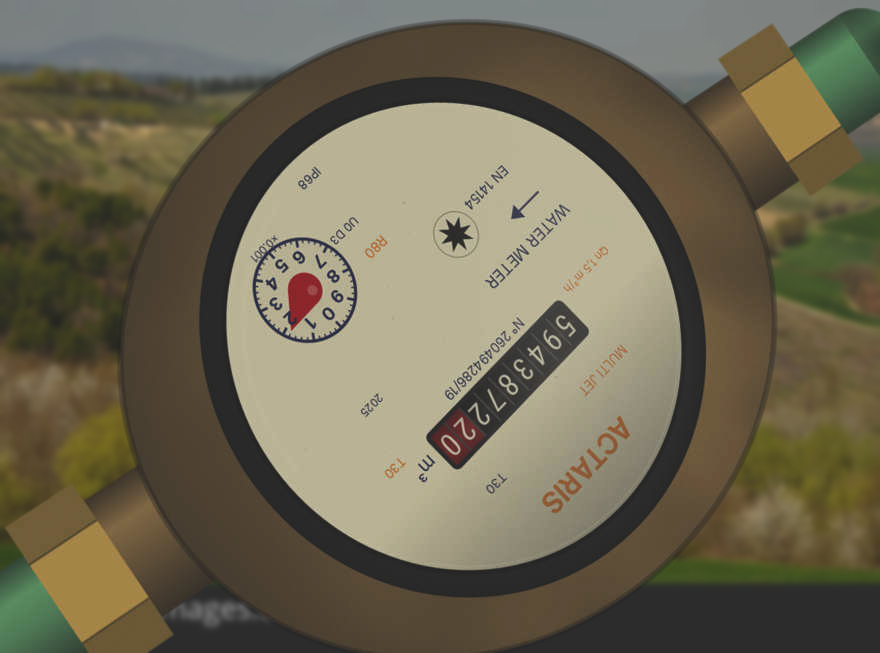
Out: **5943872.201** m³
